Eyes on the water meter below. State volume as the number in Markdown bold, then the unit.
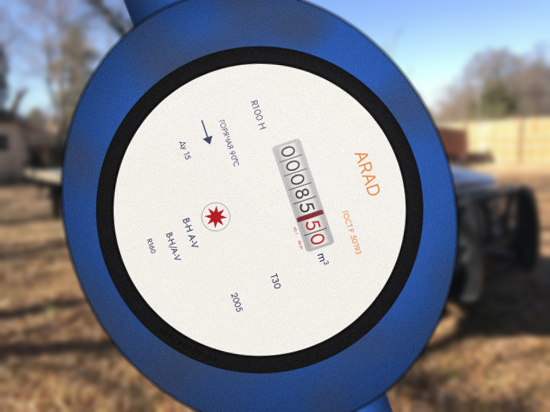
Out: **85.50** m³
